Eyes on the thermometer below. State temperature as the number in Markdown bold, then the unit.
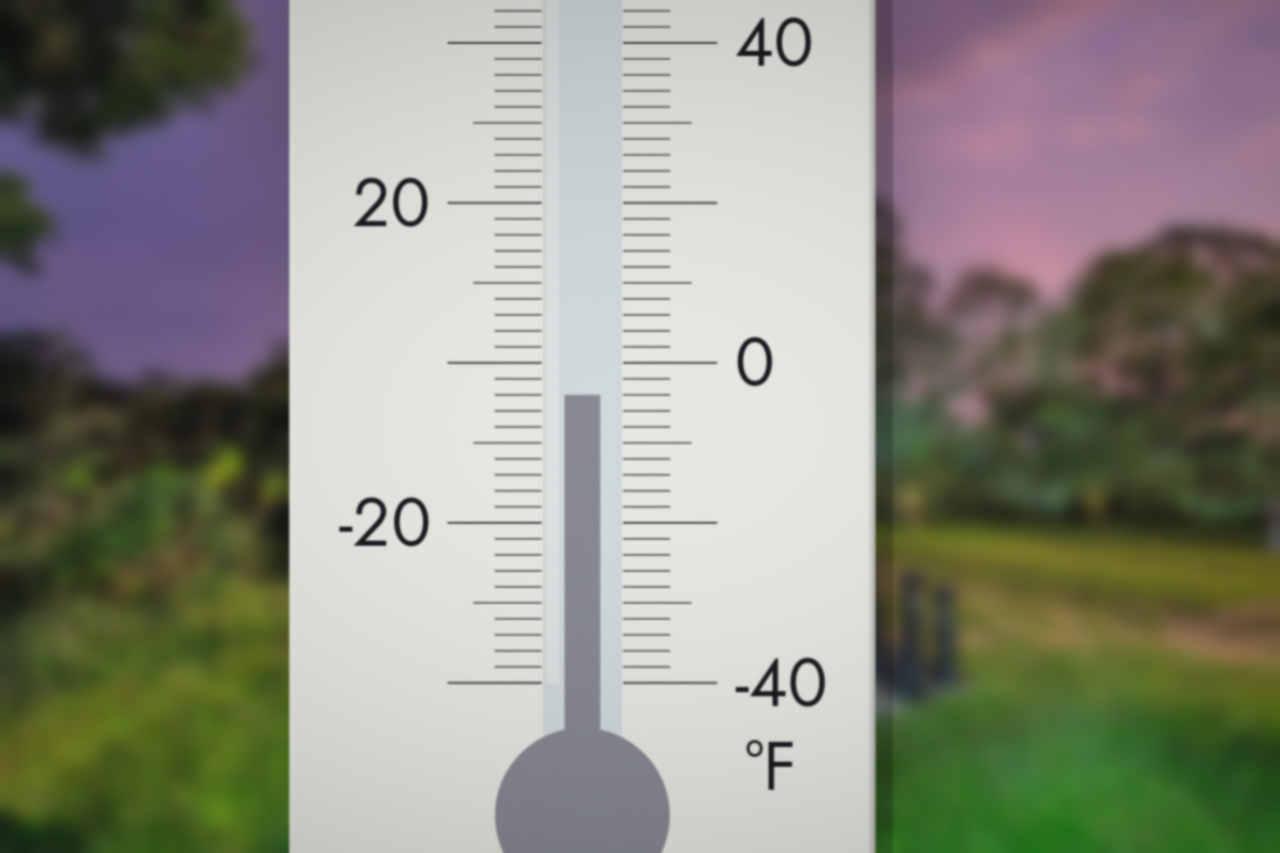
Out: **-4** °F
